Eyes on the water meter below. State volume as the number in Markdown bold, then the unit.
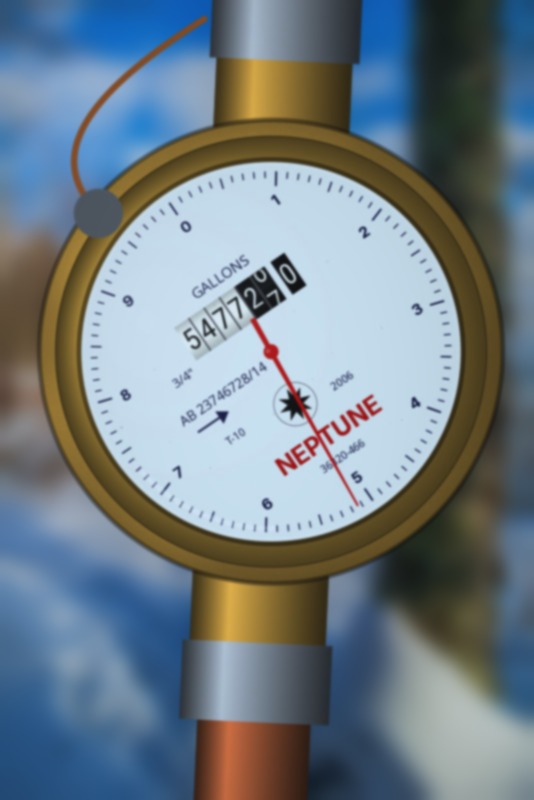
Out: **5477265.1** gal
